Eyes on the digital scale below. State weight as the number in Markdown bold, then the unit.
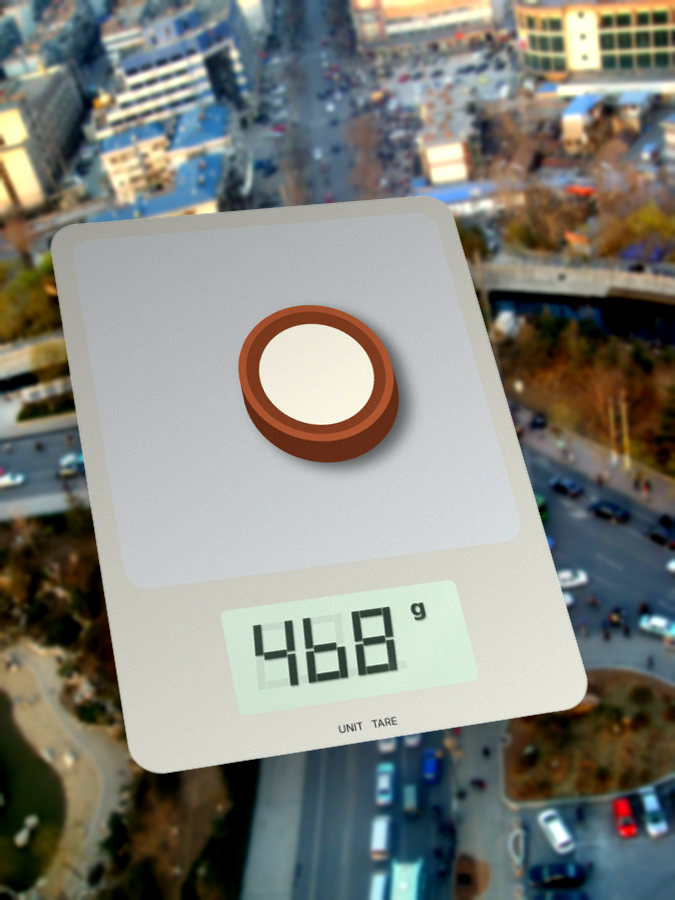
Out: **468** g
